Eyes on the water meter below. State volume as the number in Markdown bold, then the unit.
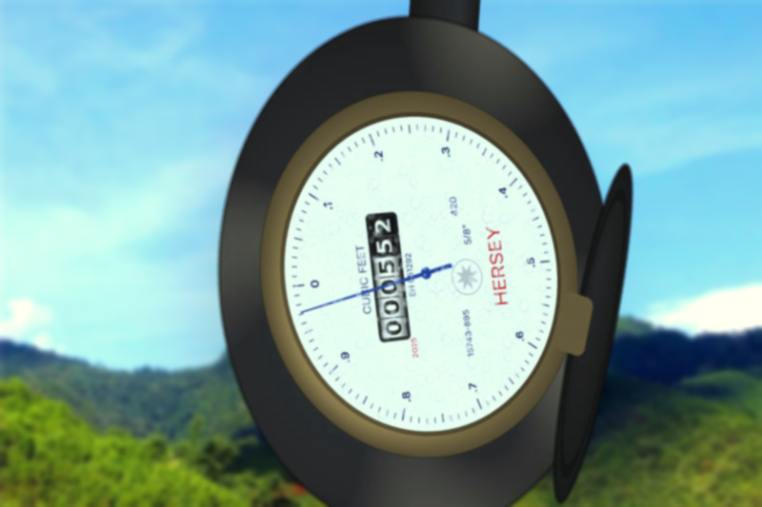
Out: **551.97** ft³
